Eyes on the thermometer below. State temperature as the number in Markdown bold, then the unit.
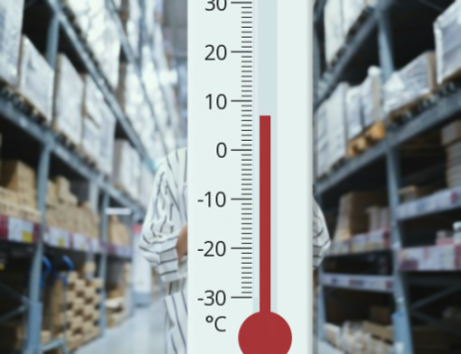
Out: **7** °C
